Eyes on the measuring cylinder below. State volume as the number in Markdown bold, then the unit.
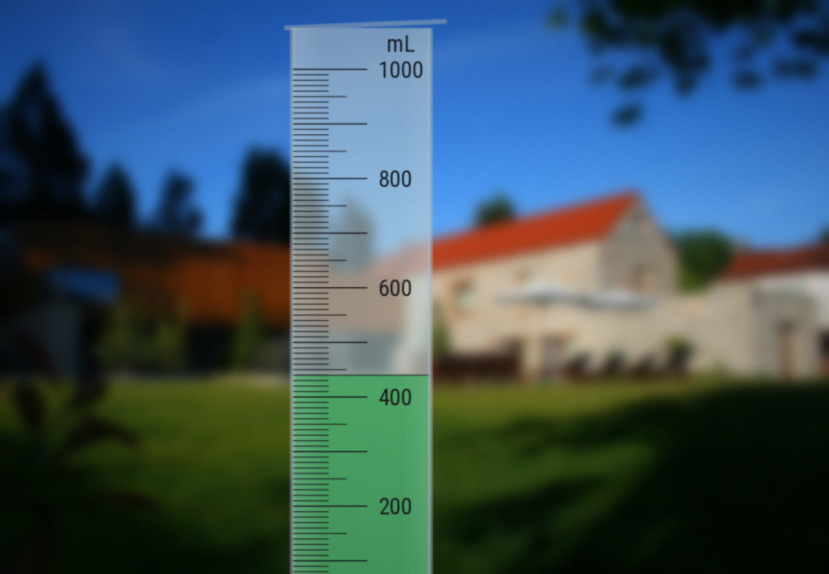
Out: **440** mL
